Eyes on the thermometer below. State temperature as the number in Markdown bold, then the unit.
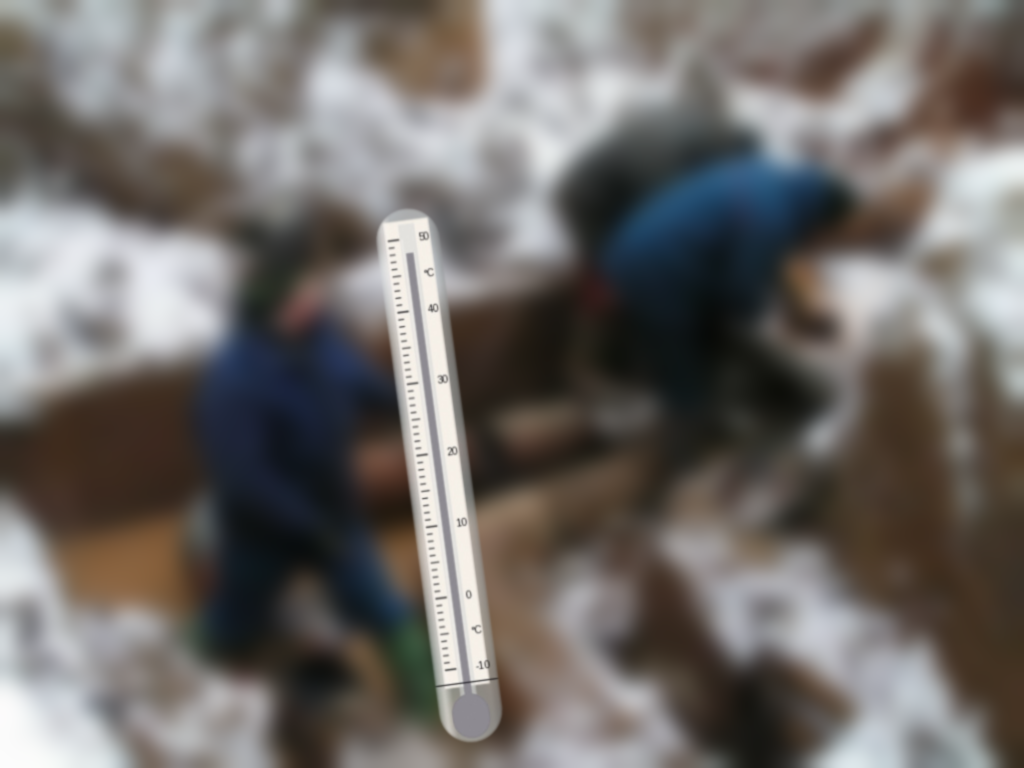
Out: **48** °C
